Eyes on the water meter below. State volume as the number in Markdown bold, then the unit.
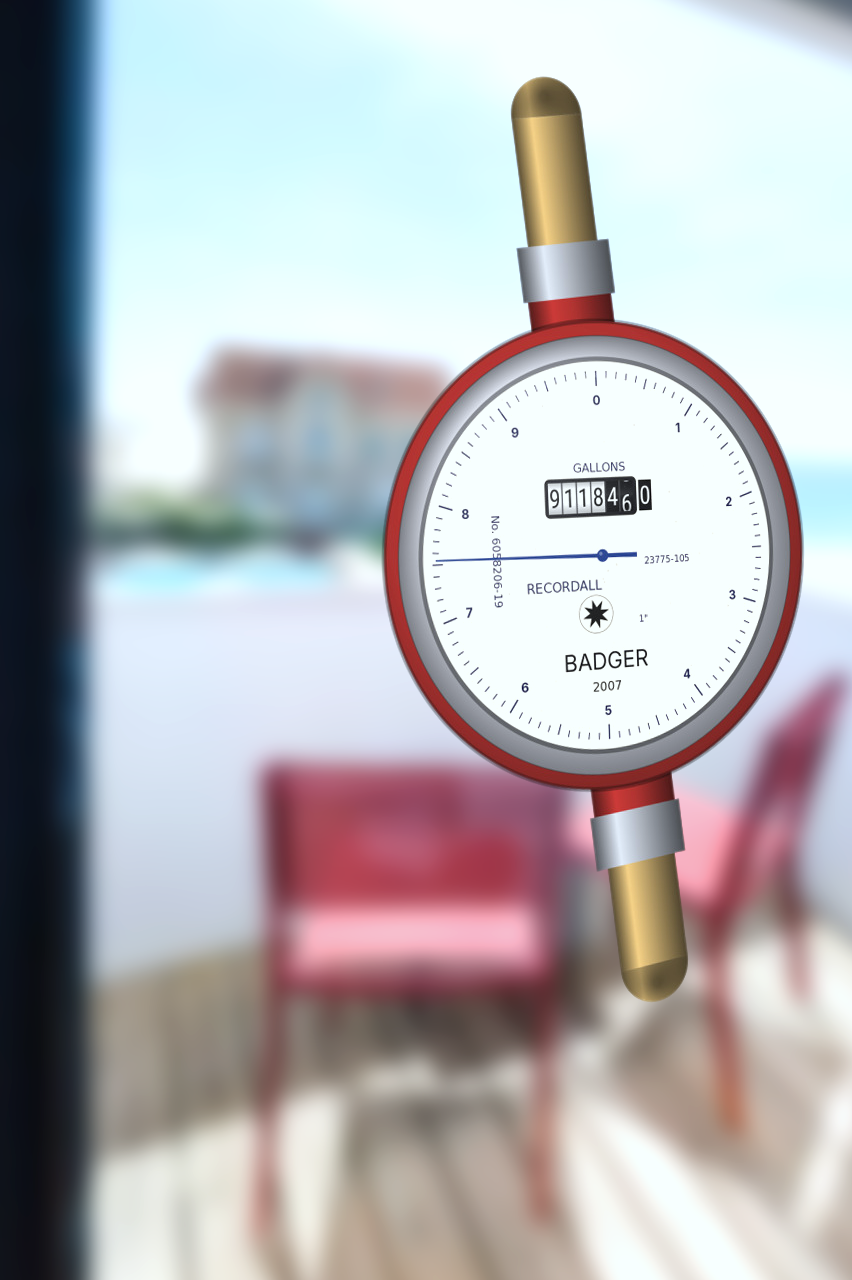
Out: **9118457.5** gal
